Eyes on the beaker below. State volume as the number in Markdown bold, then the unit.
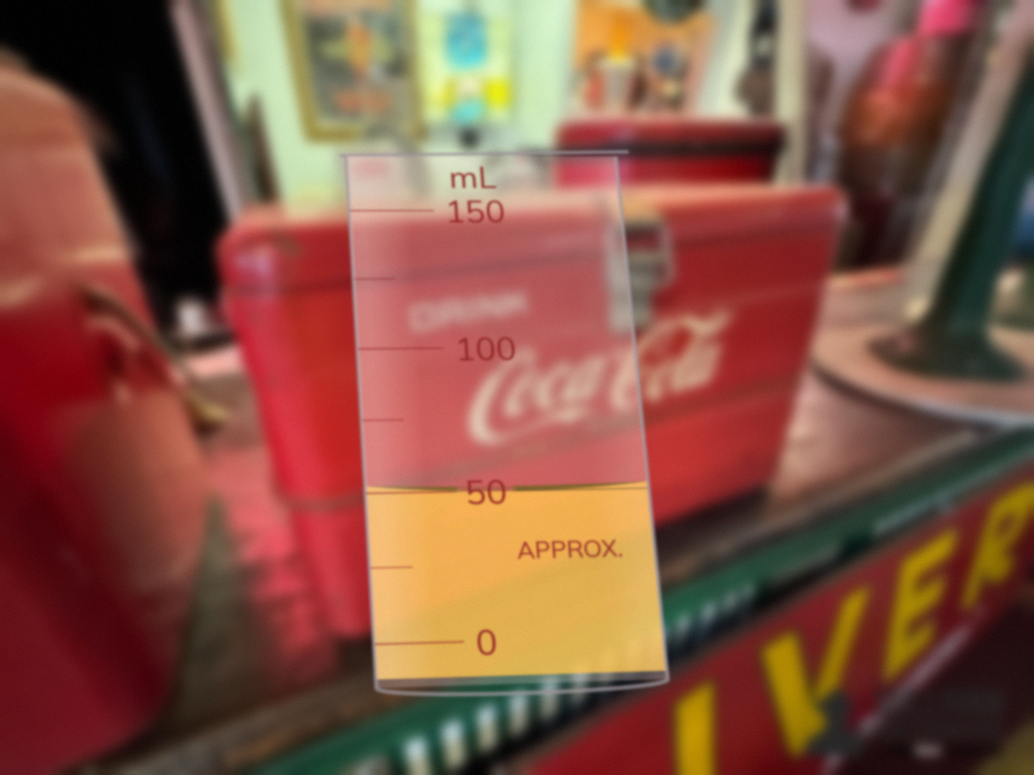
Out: **50** mL
